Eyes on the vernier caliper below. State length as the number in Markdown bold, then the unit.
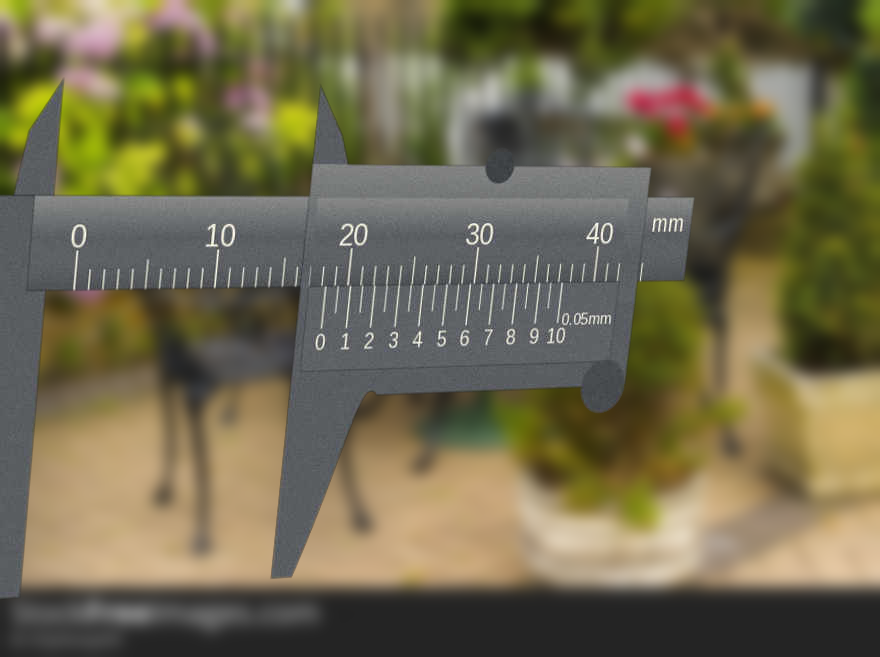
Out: **18.3** mm
